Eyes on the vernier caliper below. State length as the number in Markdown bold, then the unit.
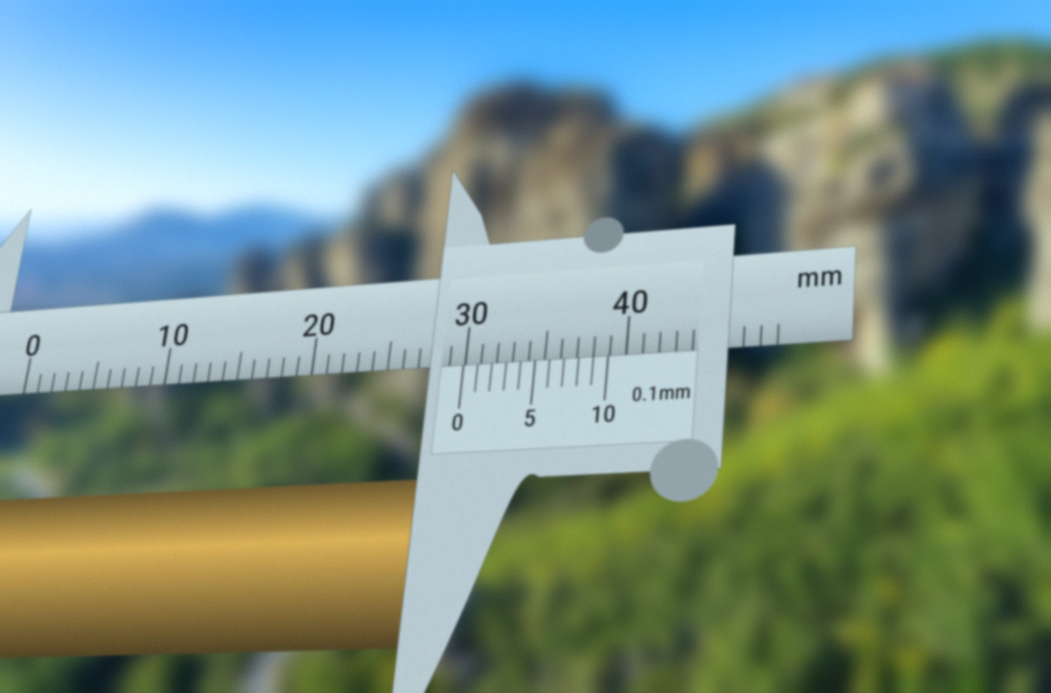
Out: **29.9** mm
